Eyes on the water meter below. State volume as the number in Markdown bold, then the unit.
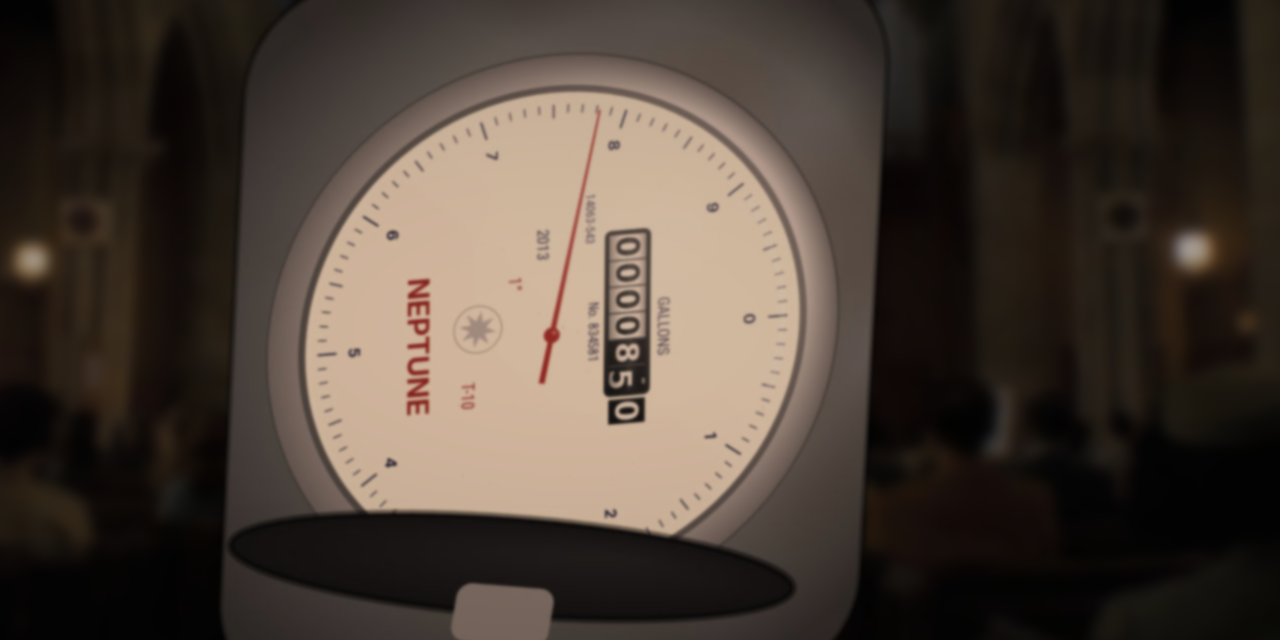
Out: **847.8** gal
